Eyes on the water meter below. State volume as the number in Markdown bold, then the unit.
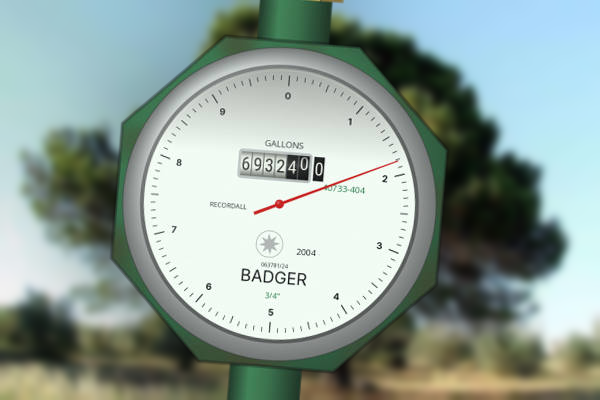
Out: **6932401.8** gal
